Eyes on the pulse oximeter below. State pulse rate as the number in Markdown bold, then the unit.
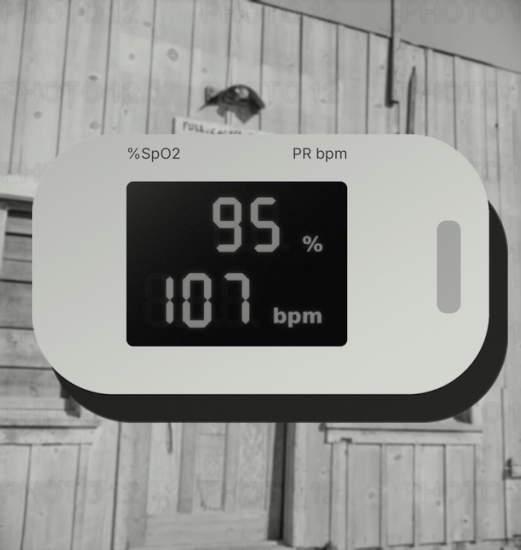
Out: **107** bpm
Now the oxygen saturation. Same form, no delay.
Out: **95** %
